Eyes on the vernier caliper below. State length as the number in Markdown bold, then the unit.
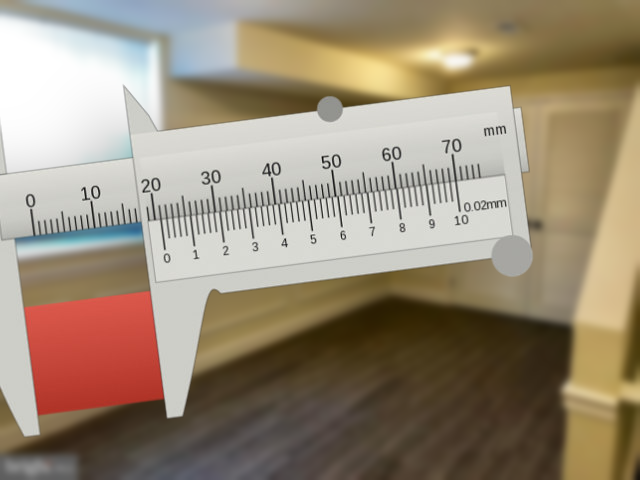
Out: **21.0** mm
